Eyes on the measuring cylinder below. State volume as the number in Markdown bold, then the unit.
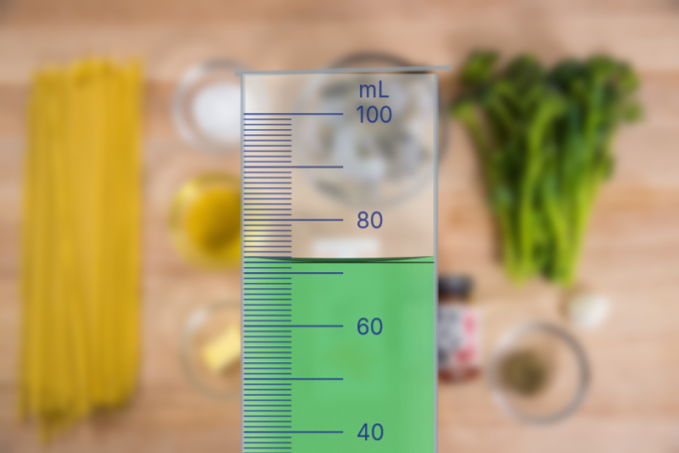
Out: **72** mL
